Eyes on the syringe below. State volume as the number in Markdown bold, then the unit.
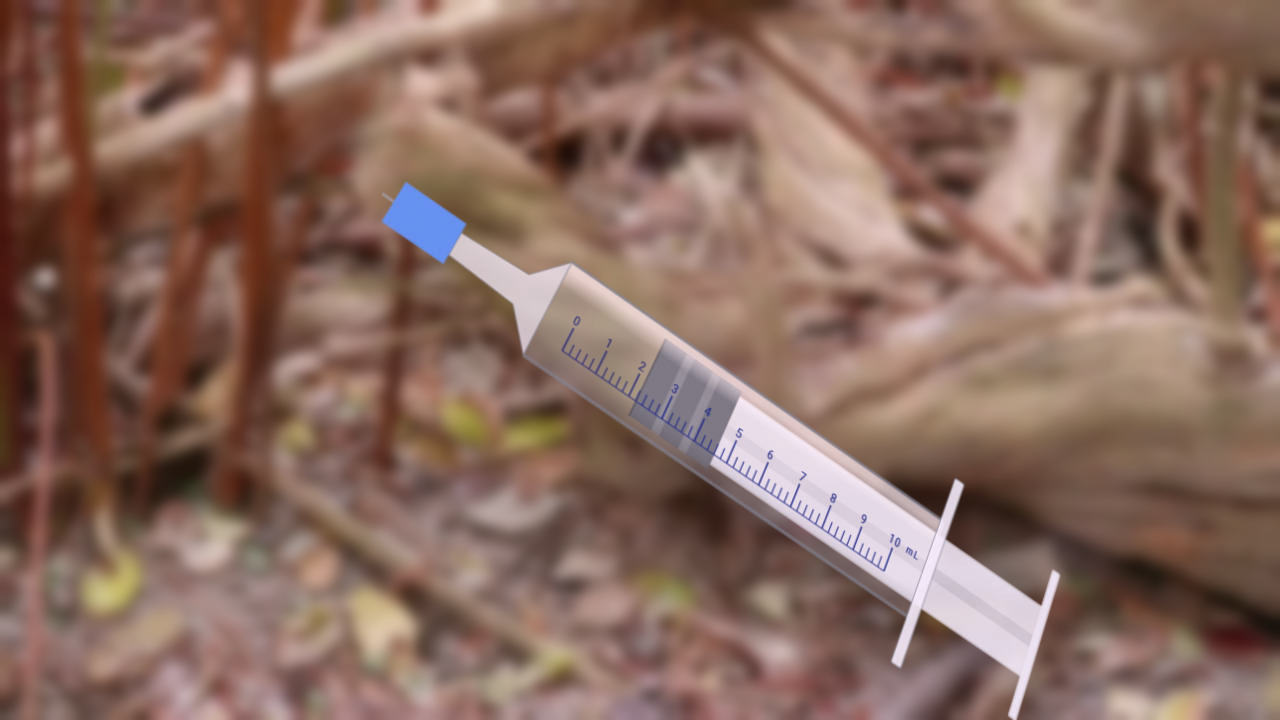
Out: **2.2** mL
